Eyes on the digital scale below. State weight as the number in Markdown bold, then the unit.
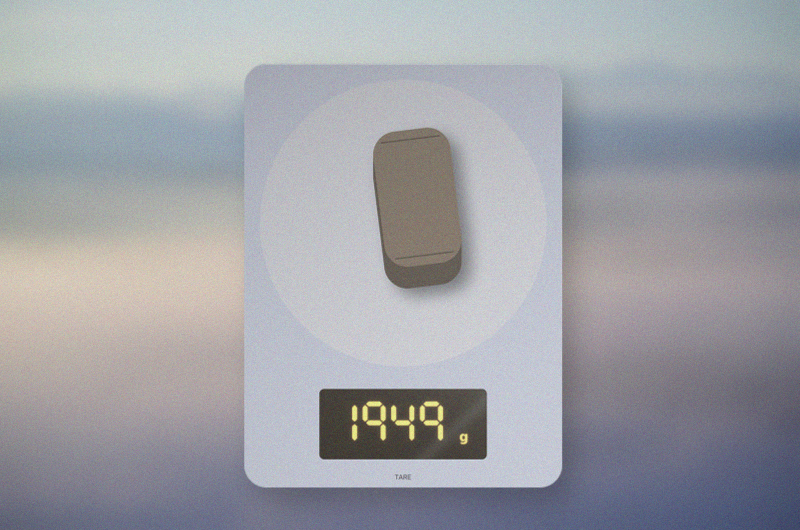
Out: **1949** g
